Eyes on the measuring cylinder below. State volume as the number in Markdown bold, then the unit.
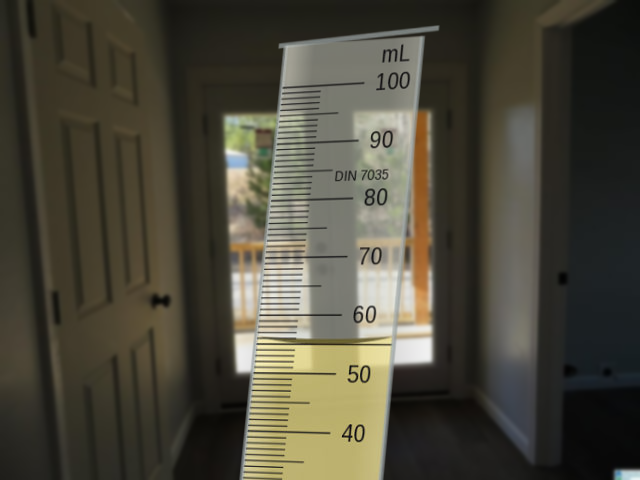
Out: **55** mL
